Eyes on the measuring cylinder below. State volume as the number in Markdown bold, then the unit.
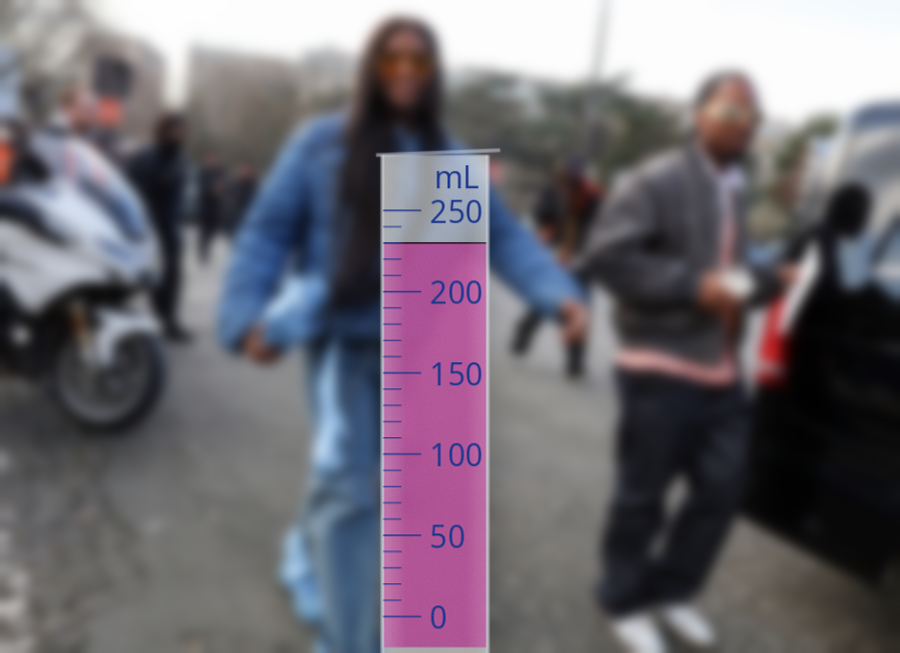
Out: **230** mL
